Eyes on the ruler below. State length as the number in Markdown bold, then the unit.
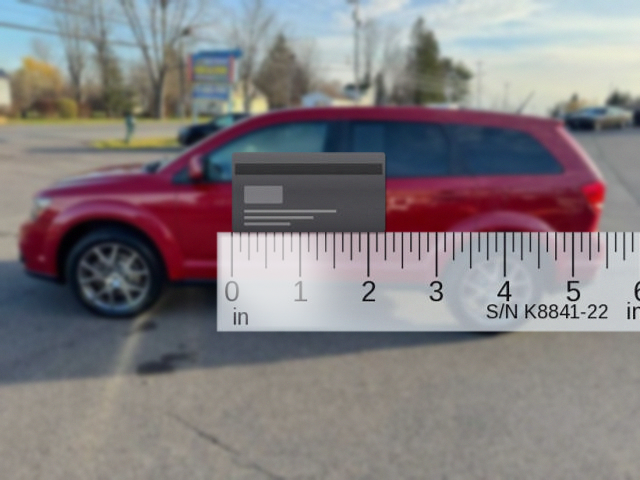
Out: **2.25** in
